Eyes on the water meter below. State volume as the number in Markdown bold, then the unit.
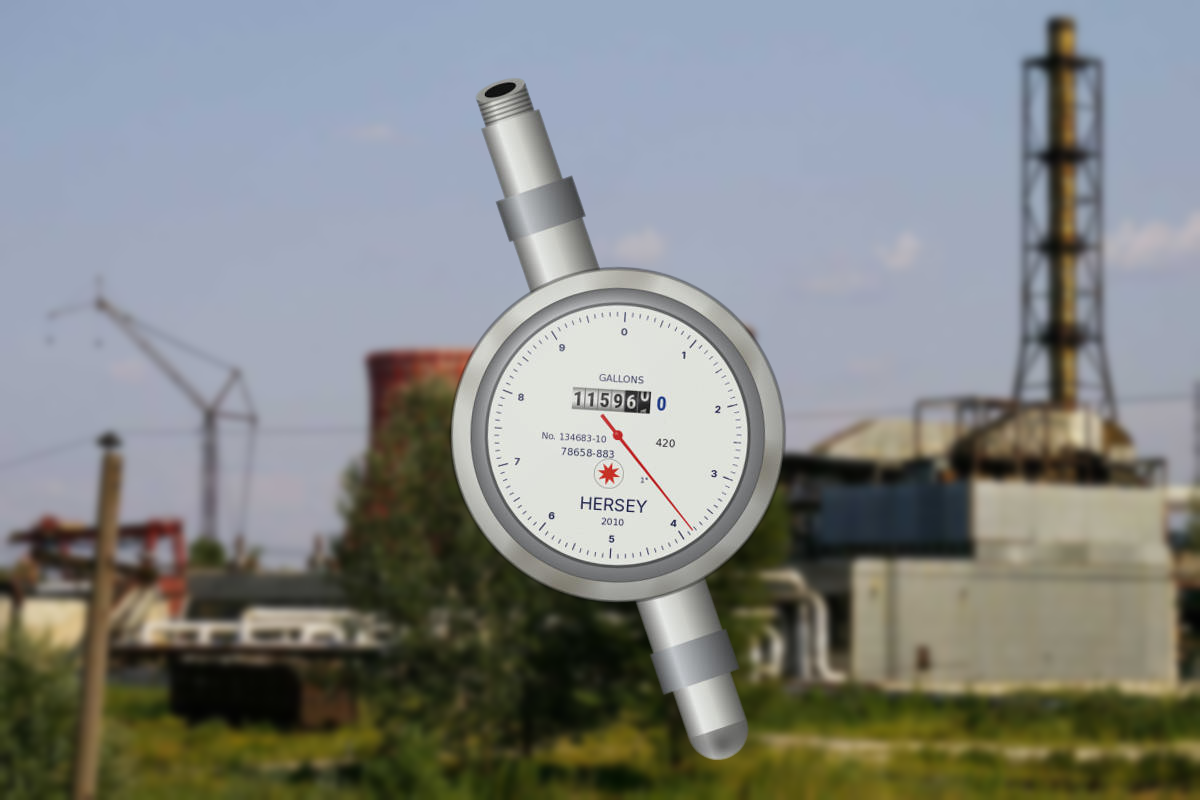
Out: **1159603.8** gal
